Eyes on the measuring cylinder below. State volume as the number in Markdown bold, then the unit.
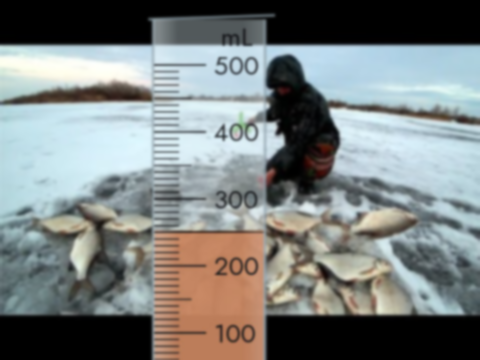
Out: **250** mL
